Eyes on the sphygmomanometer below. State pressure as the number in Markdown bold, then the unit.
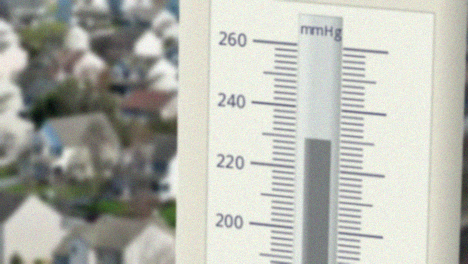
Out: **230** mmHg
